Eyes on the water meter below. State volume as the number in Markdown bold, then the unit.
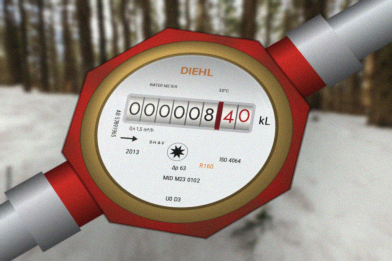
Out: **8.40** kL
